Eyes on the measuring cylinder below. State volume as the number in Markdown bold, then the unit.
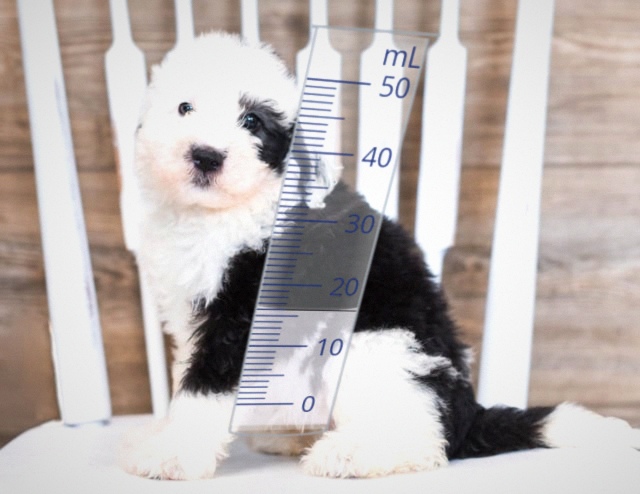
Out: **16** mL
